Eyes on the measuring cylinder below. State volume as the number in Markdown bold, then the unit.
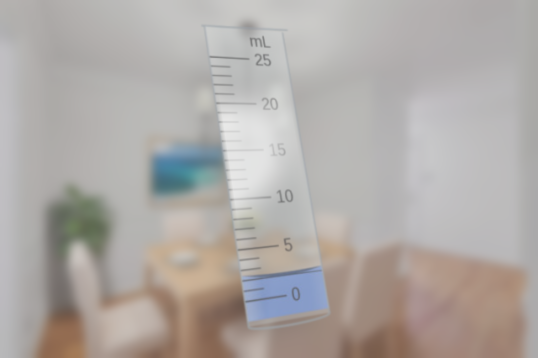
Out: **2** mL
